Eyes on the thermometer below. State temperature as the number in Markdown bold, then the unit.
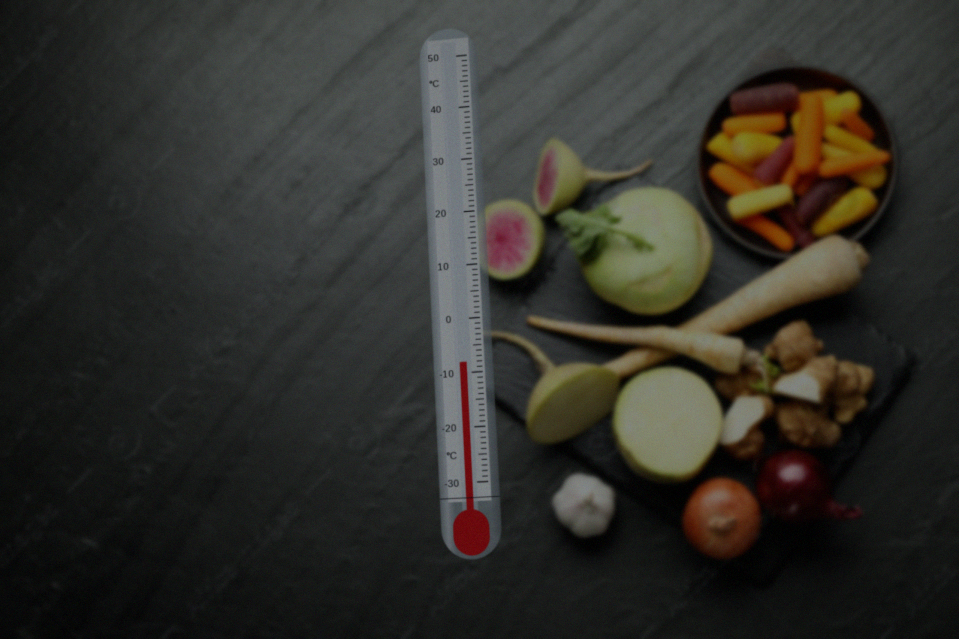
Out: **-8** °C
